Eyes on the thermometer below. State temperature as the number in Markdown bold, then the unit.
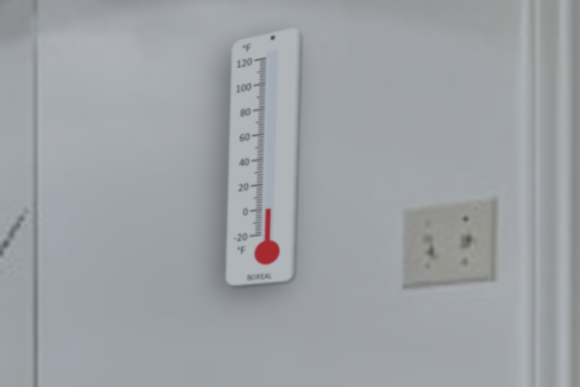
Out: **0** °F
